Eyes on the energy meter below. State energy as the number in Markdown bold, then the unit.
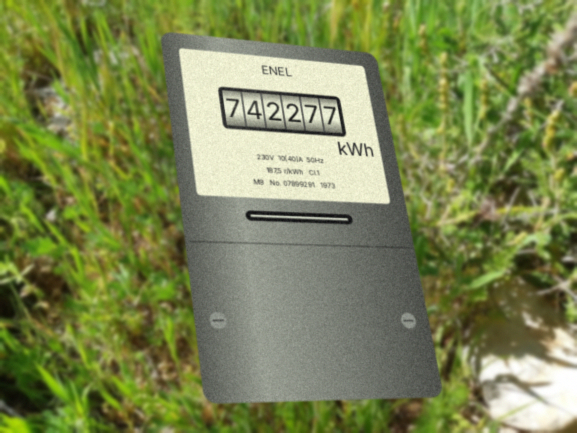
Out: **742277** kWh
